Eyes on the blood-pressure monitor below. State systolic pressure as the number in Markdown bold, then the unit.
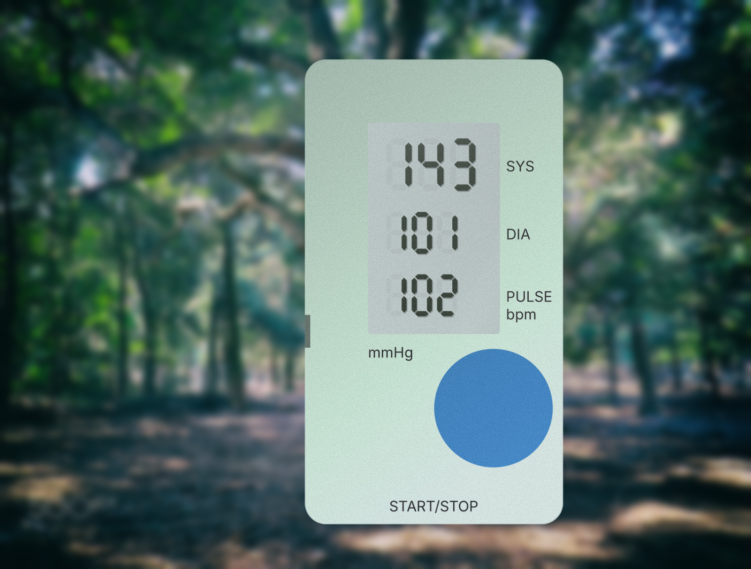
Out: **143** mmHg
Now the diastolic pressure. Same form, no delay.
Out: **101** mmHg
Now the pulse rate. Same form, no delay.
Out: **102** bpm
